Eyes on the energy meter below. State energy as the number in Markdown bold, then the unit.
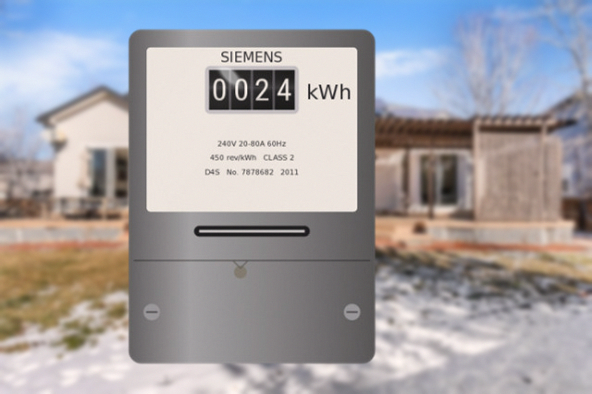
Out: **24** kWh
